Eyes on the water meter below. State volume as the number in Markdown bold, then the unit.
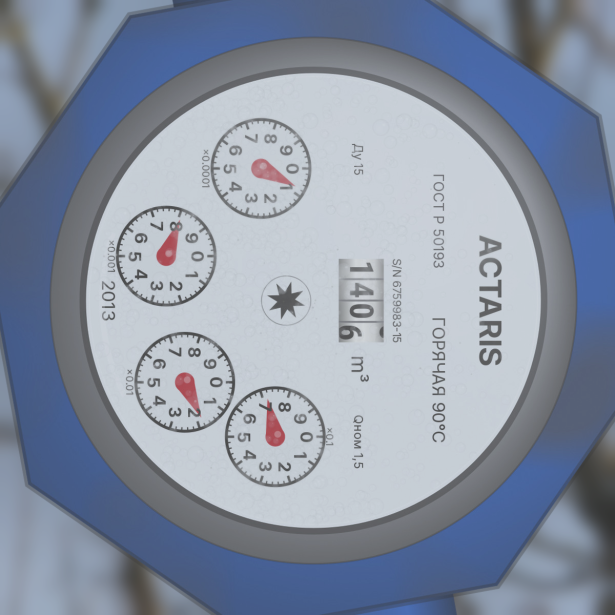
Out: **1405.7180** m³
